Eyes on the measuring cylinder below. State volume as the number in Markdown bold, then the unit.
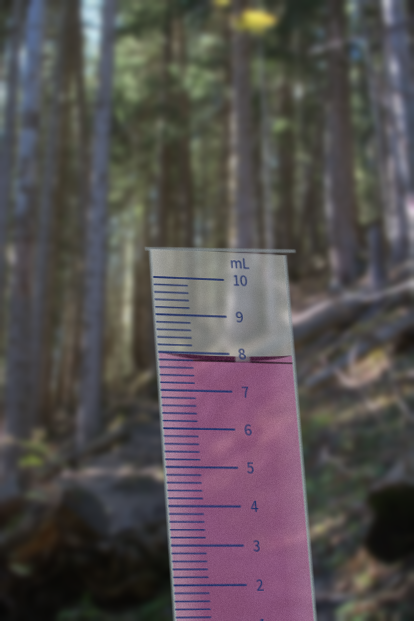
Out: **7.8** mL
